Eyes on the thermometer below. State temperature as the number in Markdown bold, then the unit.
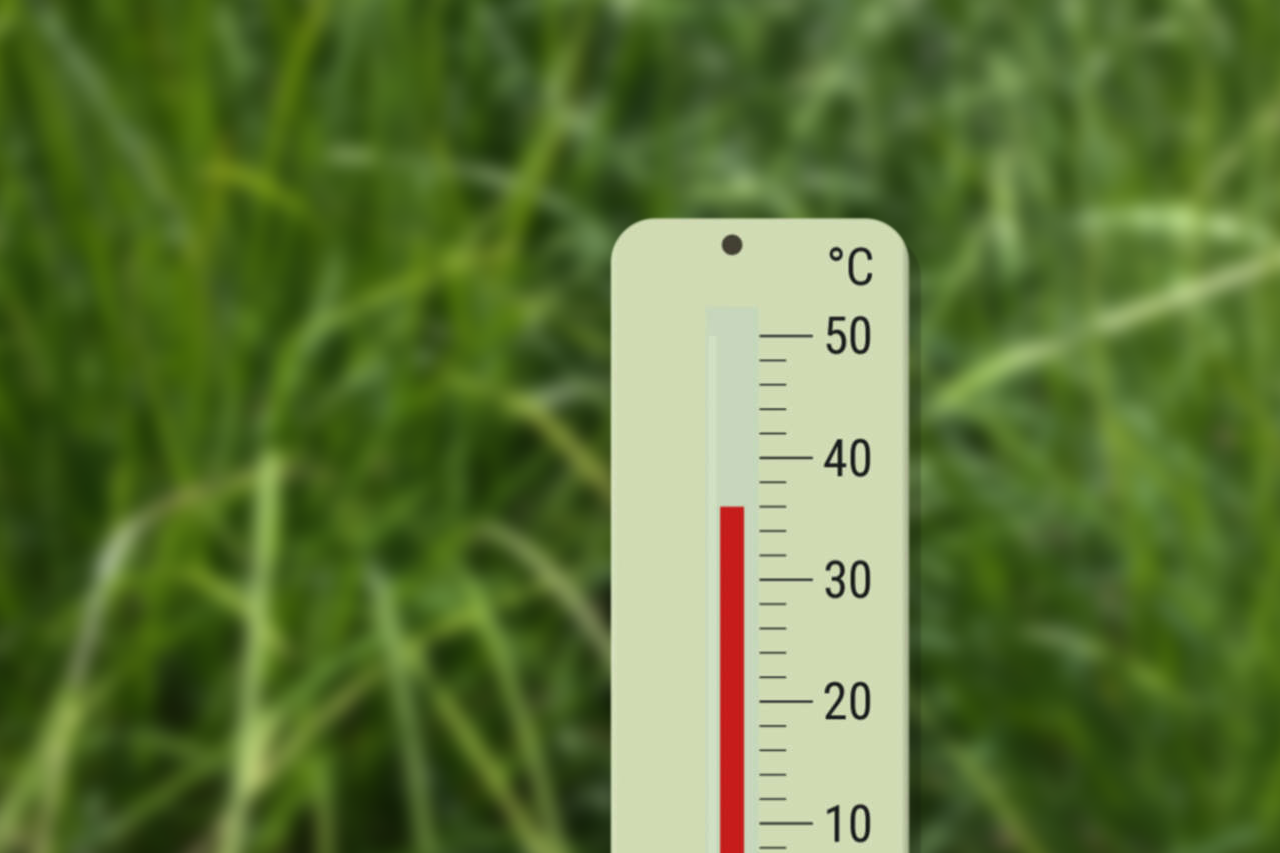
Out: **36** °C
